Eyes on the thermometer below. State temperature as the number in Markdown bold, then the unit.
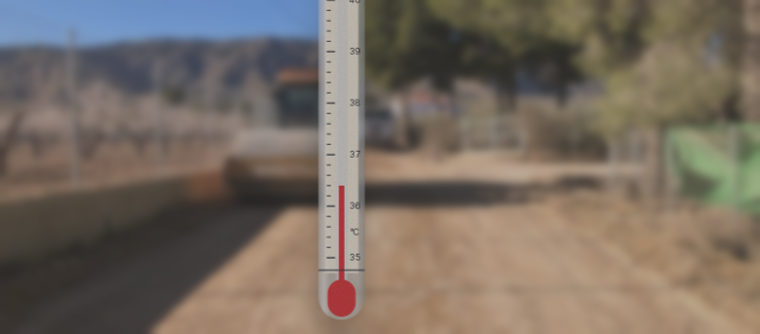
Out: **36.4** °C
